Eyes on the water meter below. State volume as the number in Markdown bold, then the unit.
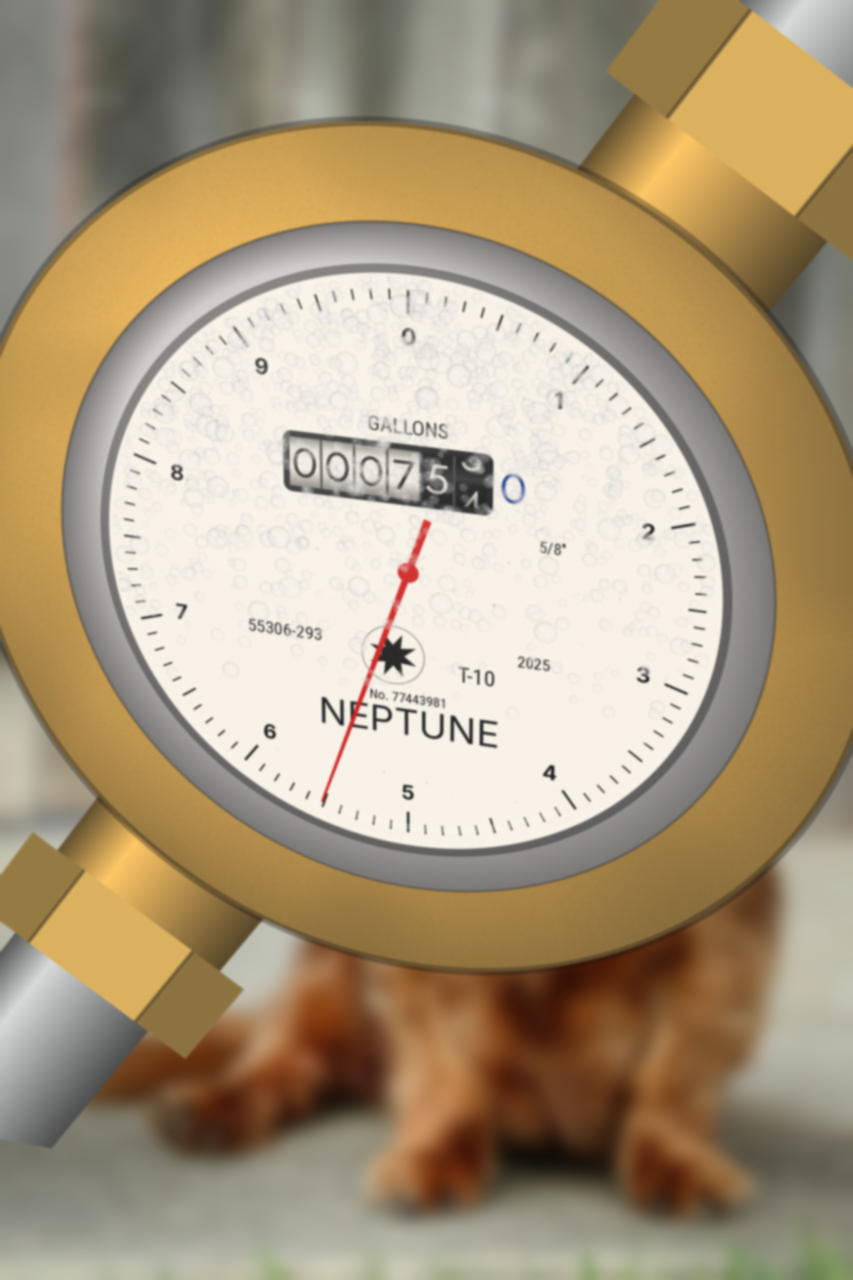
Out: **7535.5** gal
